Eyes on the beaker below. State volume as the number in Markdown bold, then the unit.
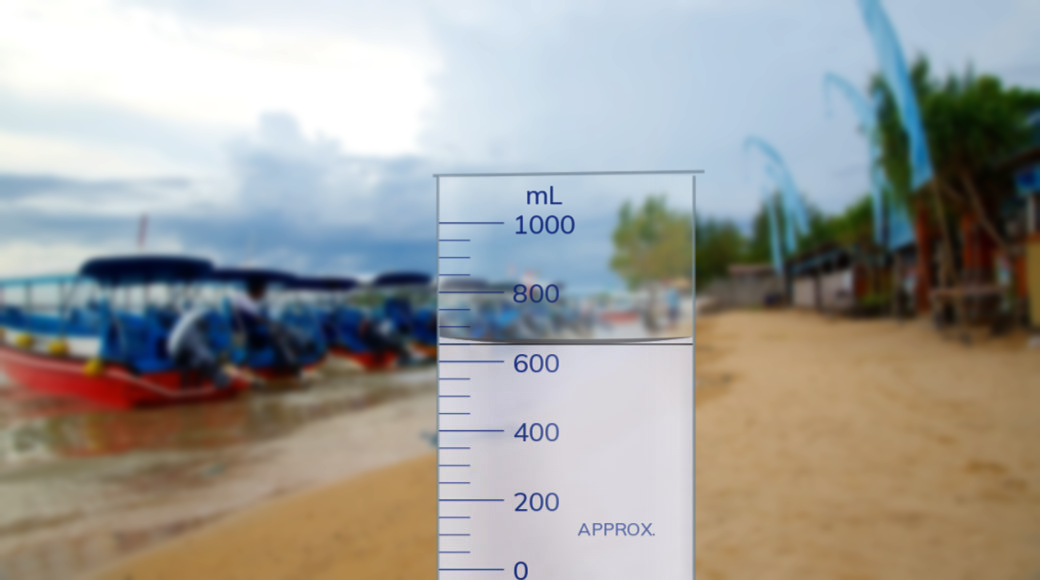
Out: **650** mL
